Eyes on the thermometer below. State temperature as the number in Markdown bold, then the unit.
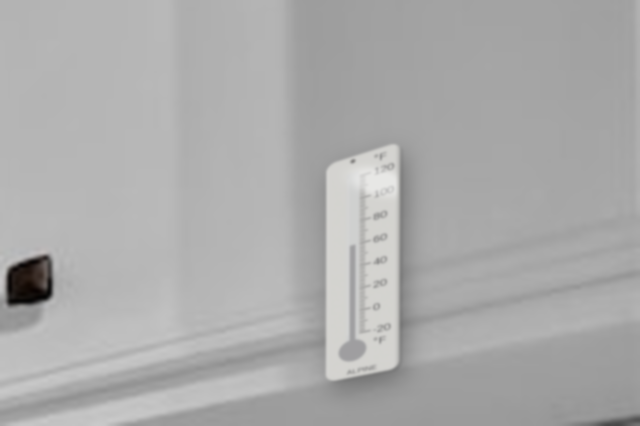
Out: **60** °F
